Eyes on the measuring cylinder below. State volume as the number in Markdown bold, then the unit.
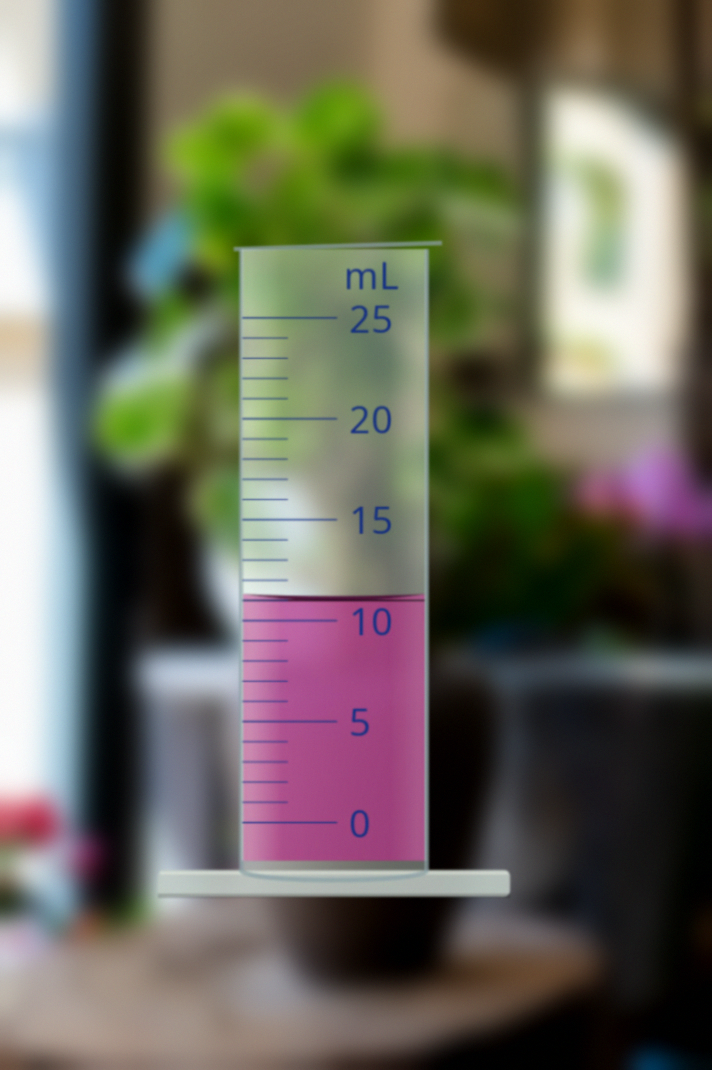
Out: **11** mL
